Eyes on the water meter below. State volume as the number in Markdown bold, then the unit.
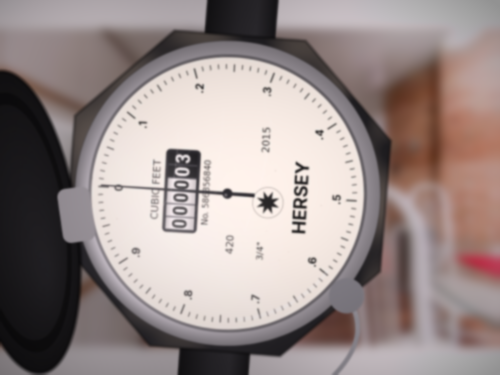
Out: **3.00** ft³
